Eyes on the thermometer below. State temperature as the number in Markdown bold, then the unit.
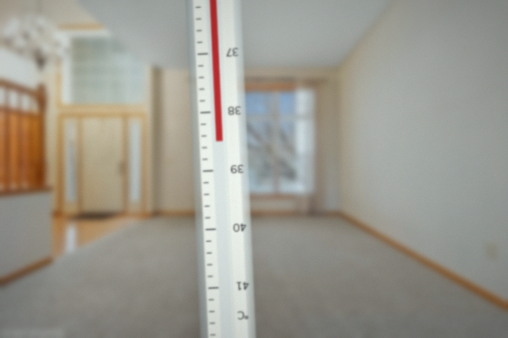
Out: **38.5** °C
